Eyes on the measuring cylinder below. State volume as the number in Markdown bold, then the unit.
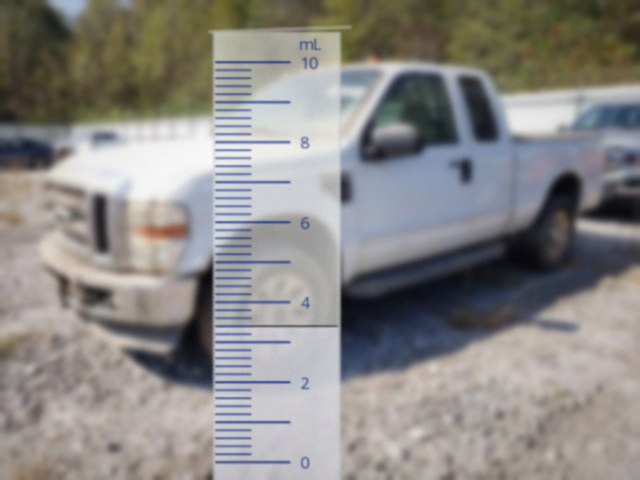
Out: **3.4** mL
